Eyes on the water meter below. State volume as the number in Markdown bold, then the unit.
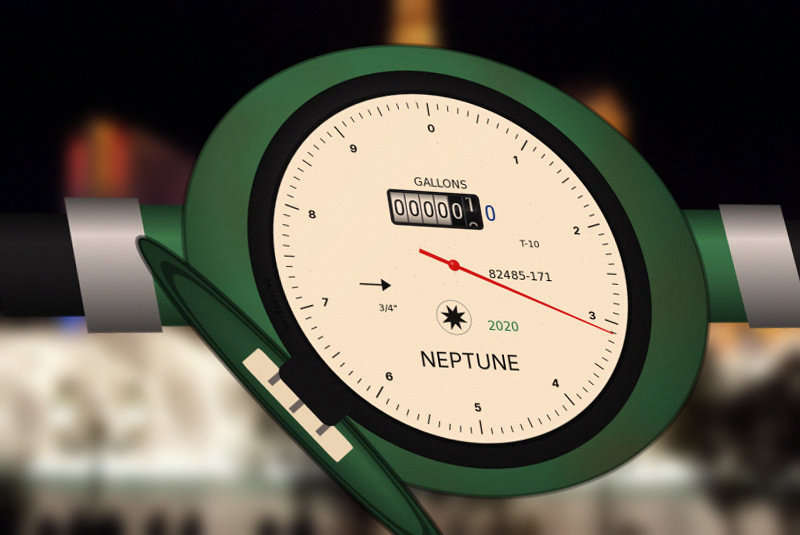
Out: **13.1** gal
